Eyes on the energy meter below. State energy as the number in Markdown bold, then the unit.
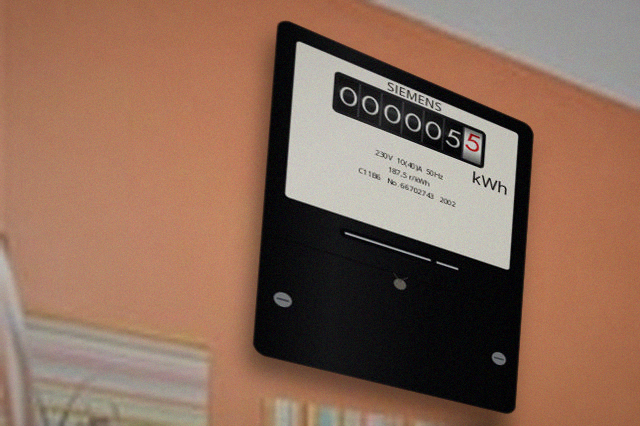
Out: **5.5** kWh
